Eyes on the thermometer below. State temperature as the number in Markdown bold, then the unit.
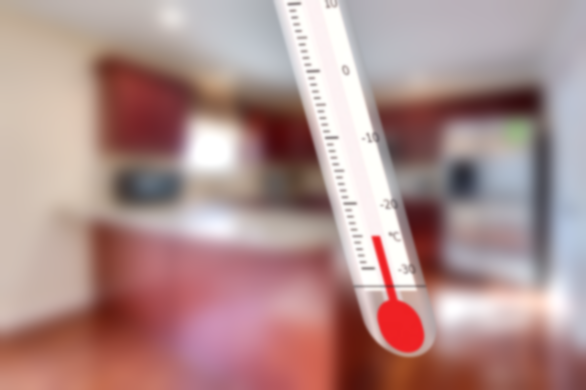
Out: **-25** °C
